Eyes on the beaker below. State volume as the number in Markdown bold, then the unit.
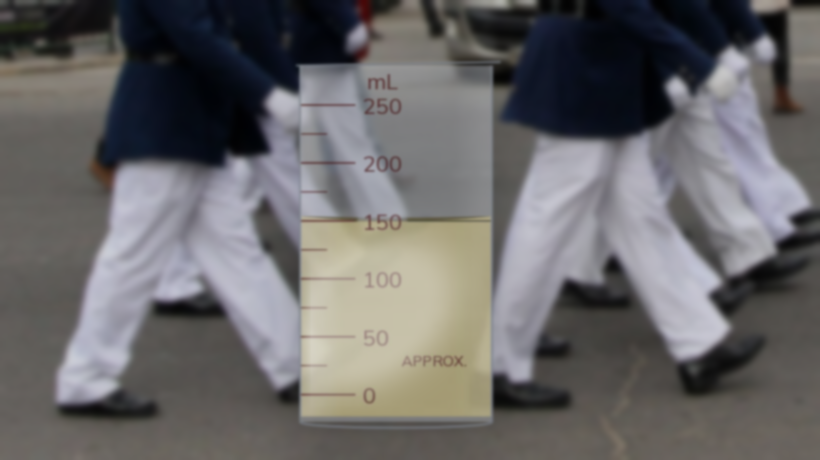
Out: **150** mL
